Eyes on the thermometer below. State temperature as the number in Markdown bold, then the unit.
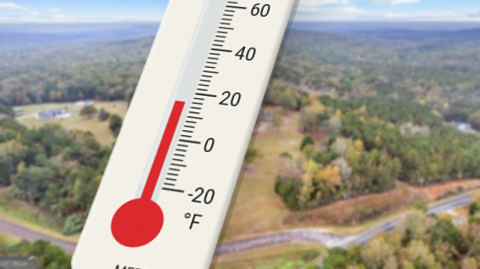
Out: **16** °F
